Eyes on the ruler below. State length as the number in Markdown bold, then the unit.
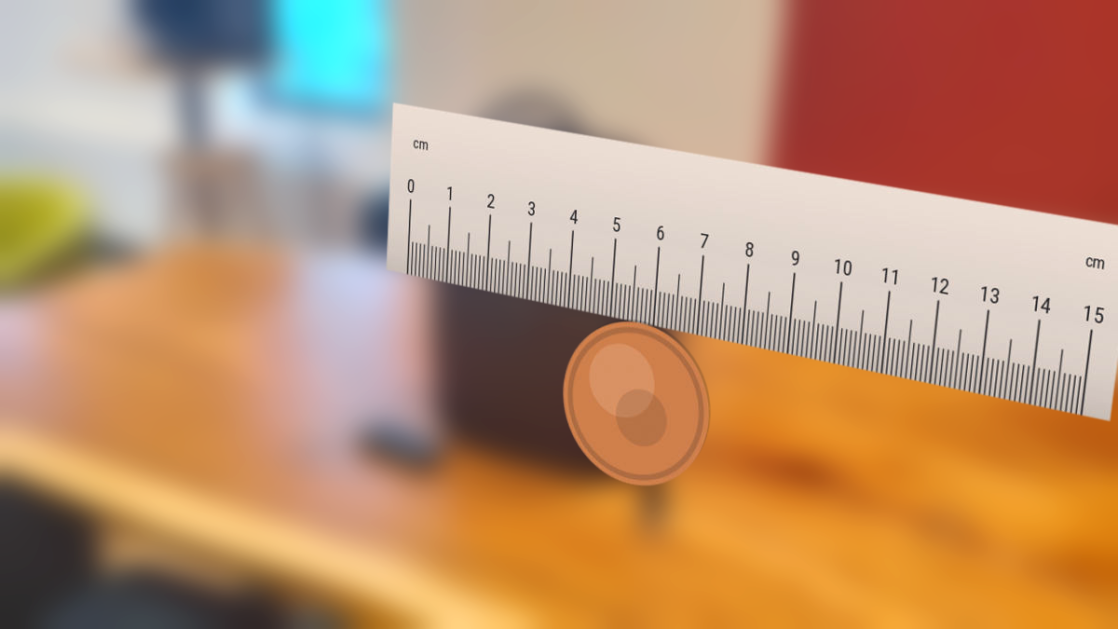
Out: **3.4** cm
